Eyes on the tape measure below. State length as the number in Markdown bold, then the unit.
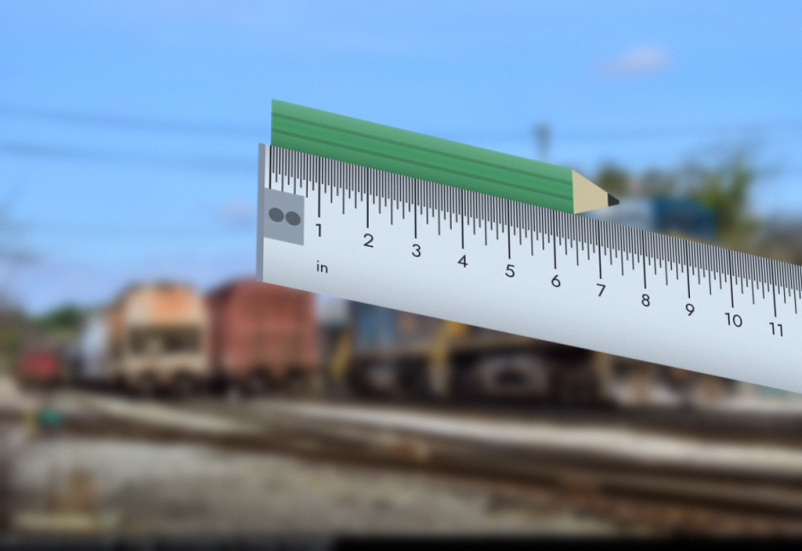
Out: **7.5** in
